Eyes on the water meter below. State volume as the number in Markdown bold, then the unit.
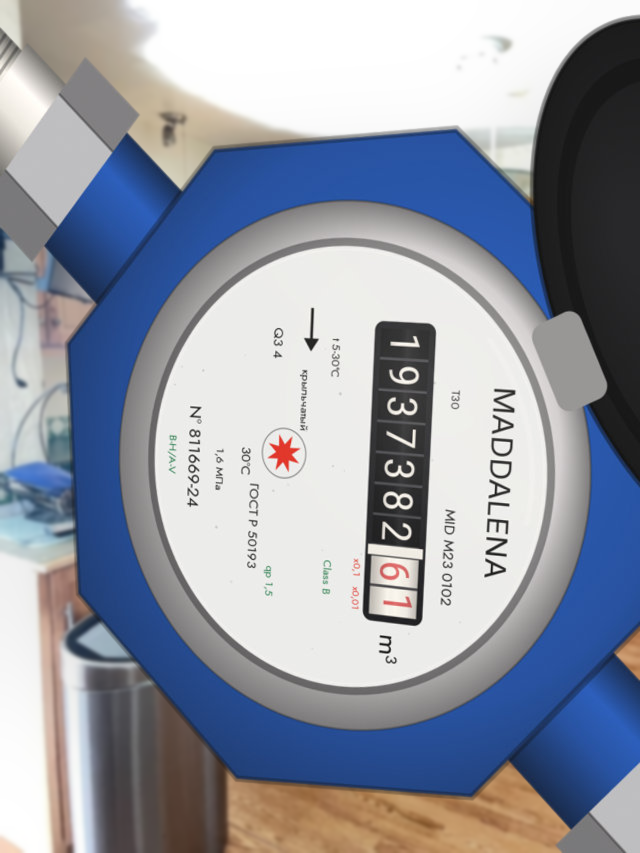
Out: **1937382.61** m³
